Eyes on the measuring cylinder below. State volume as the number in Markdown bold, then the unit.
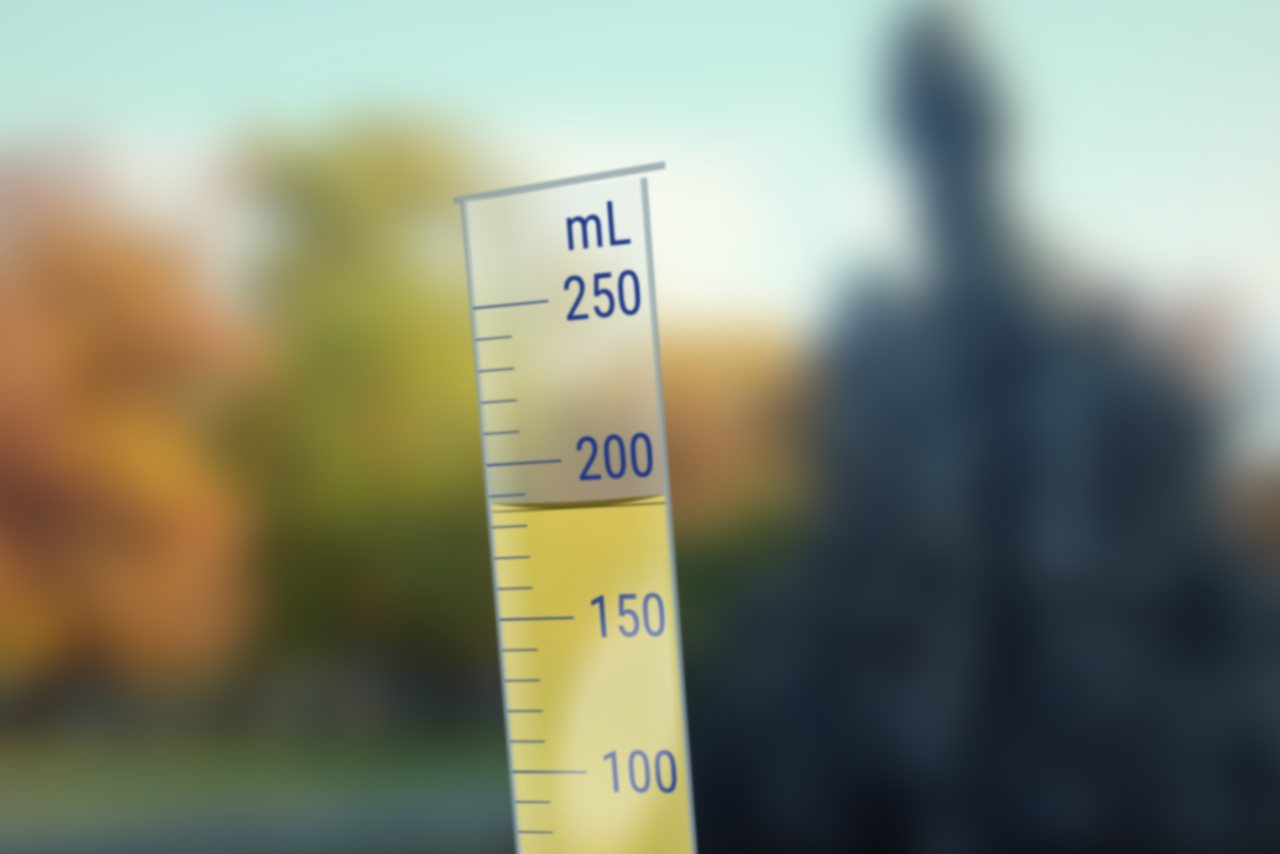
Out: **185** mL
